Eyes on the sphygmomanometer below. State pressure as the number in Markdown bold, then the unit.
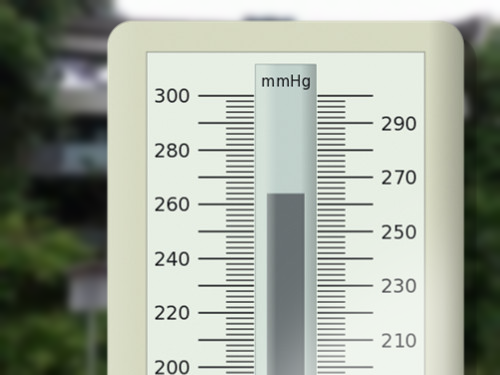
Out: **264** mmHg
